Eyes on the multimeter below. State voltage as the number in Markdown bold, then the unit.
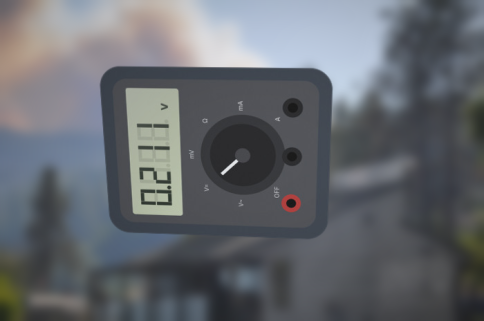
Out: **0.211** V
